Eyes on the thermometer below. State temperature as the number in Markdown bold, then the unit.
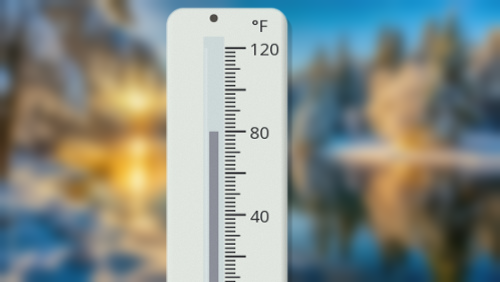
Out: **80** °F
